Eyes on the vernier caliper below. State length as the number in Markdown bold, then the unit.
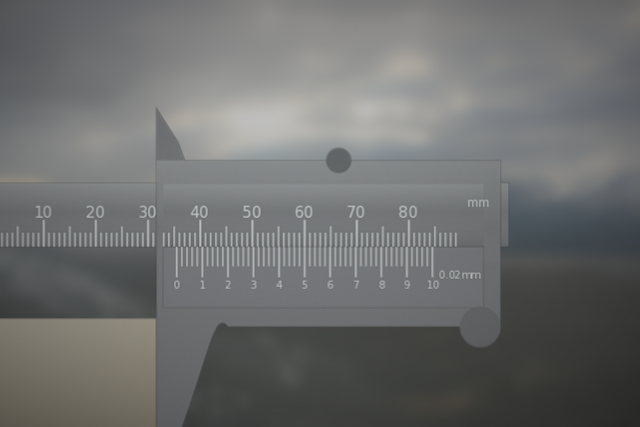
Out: **35.5** mm
